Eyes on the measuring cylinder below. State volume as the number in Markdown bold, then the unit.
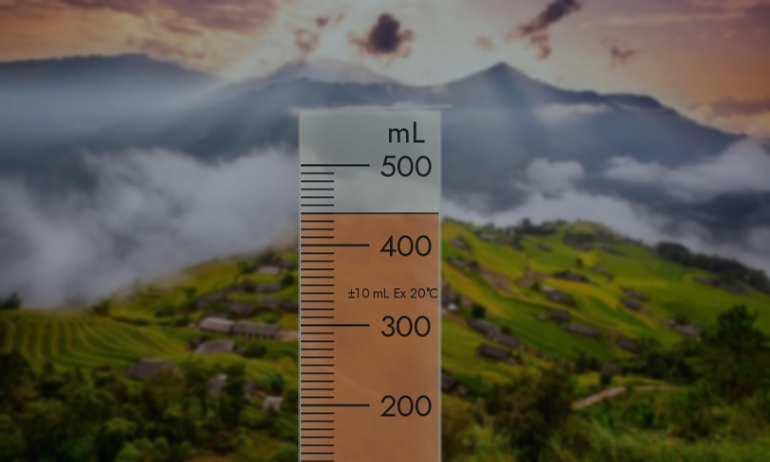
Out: **440** mL
